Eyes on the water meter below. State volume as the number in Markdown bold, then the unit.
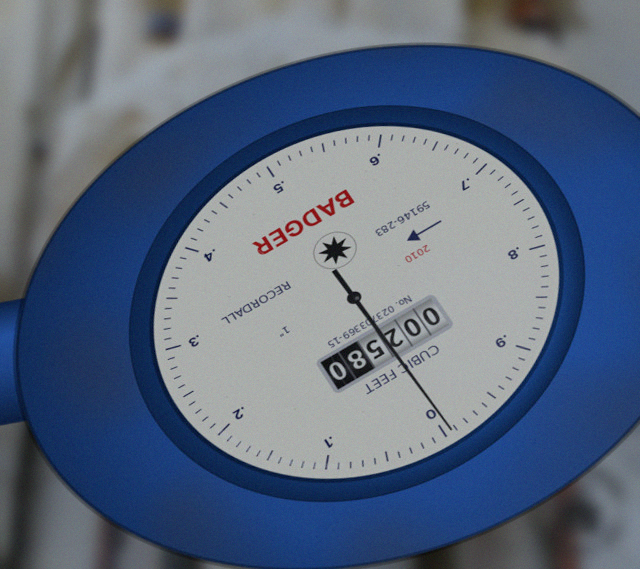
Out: **2579.99** ft³
